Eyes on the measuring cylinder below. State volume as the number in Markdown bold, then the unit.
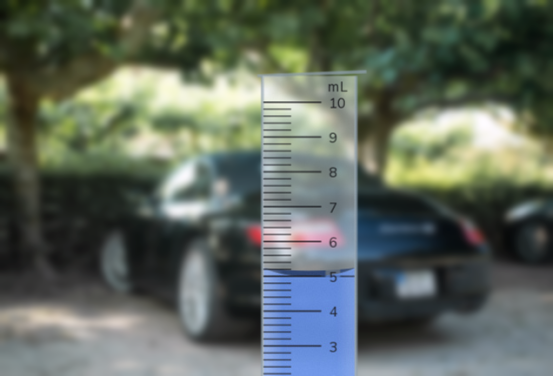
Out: **5** mL
